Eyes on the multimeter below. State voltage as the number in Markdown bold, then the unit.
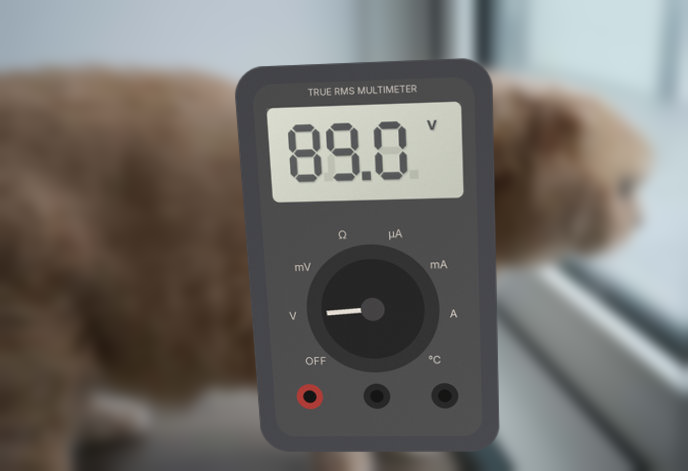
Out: **89.0** V
